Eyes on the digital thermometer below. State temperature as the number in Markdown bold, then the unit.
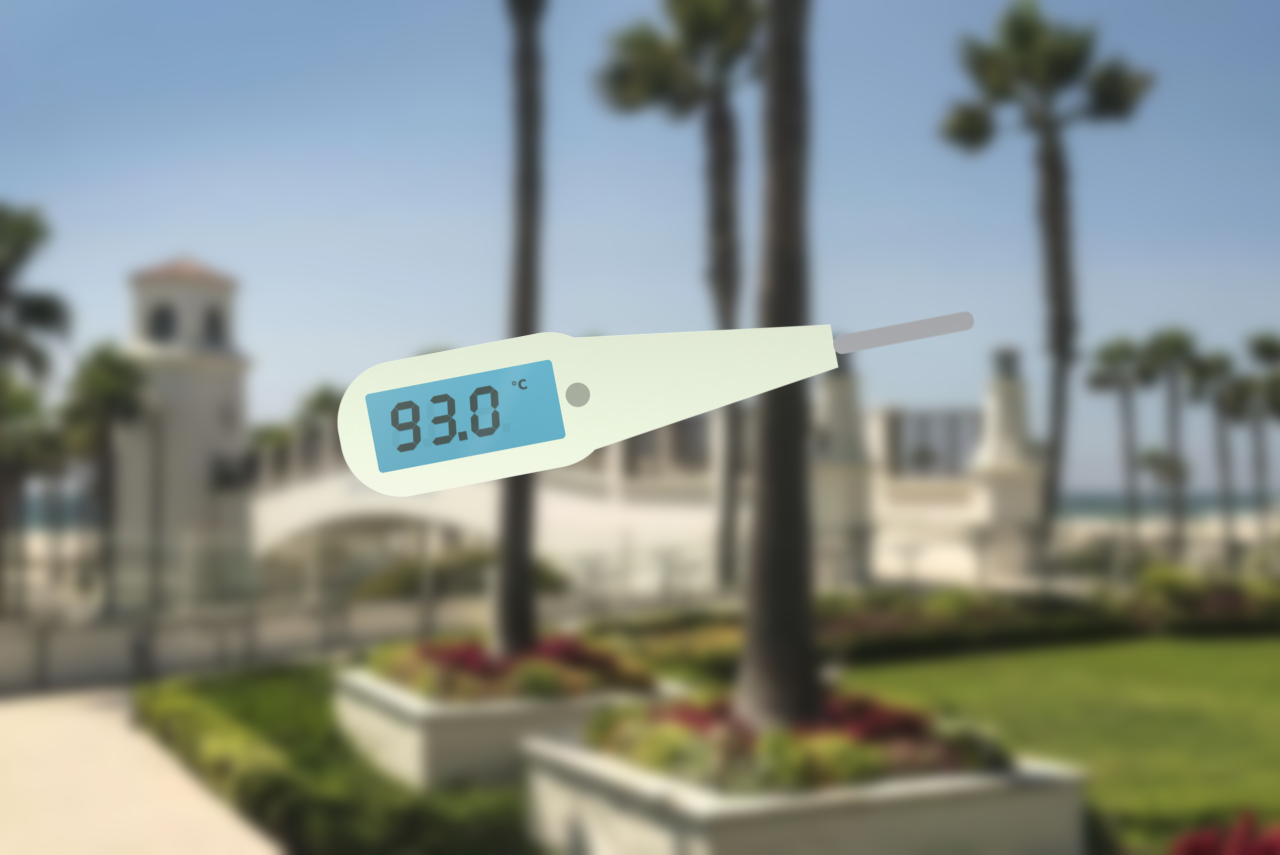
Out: **93.0** °C
